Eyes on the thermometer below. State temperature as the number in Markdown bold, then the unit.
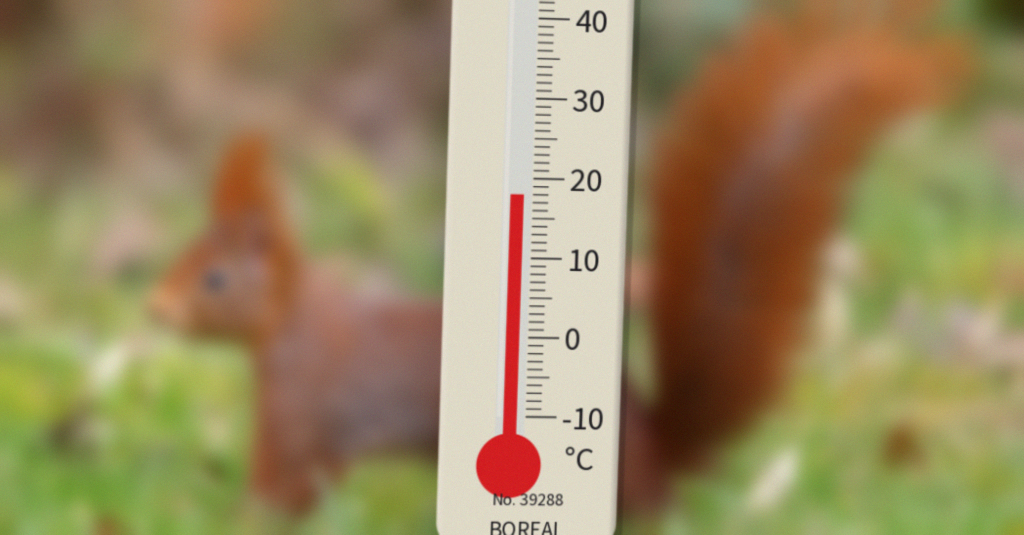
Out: **18** °C
